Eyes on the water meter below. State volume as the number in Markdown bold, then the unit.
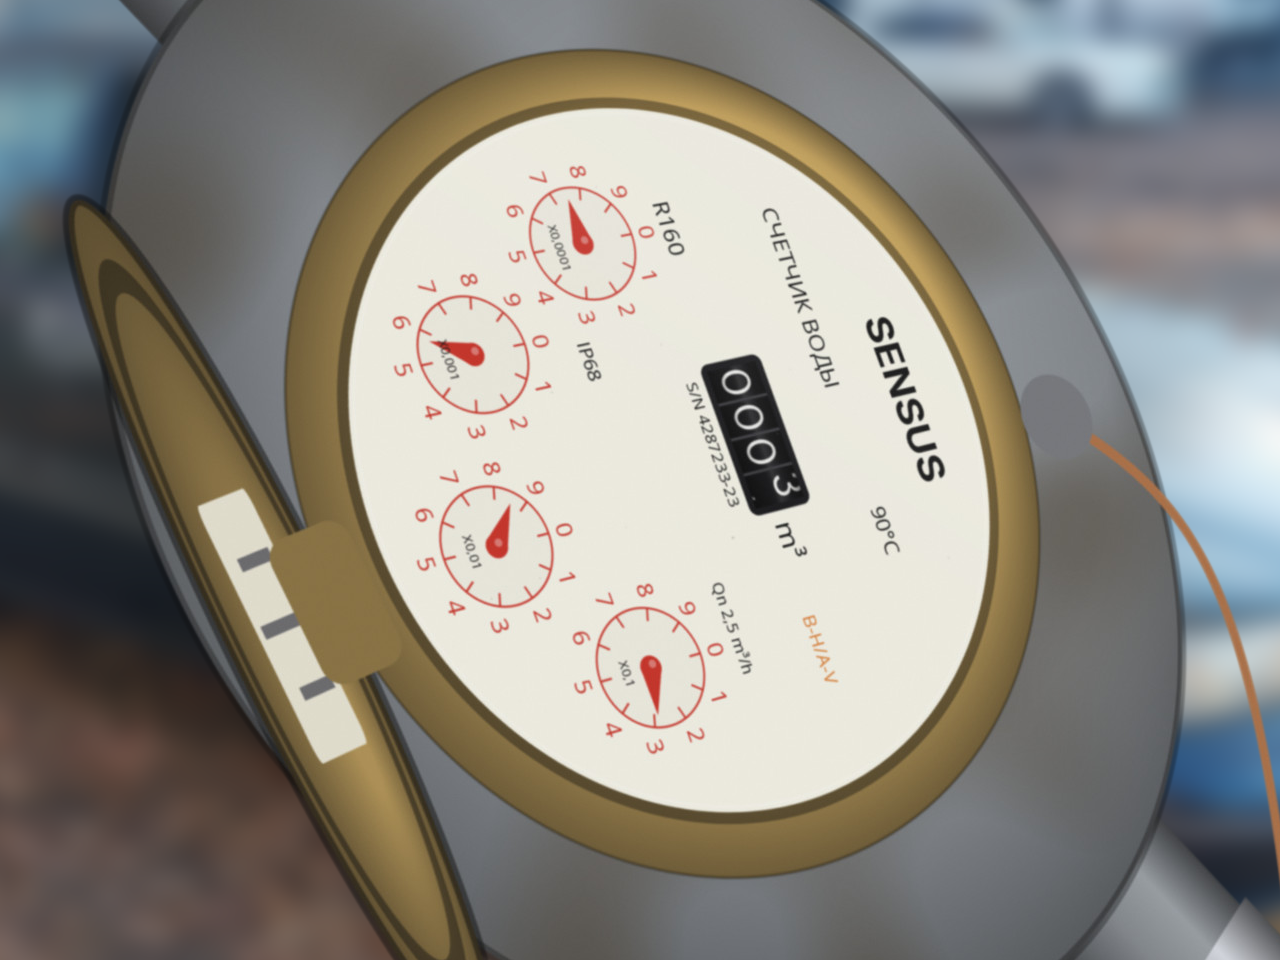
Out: **3.2857** m³
